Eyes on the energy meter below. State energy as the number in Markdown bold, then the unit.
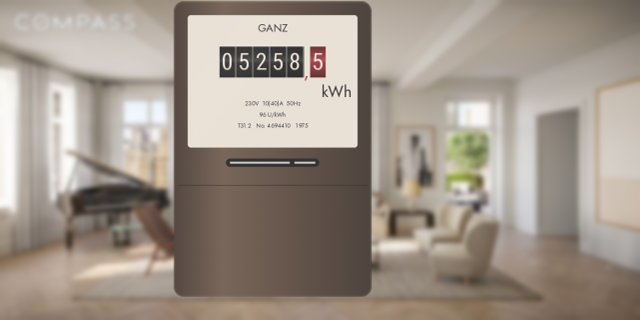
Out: **5258.5** kWh
